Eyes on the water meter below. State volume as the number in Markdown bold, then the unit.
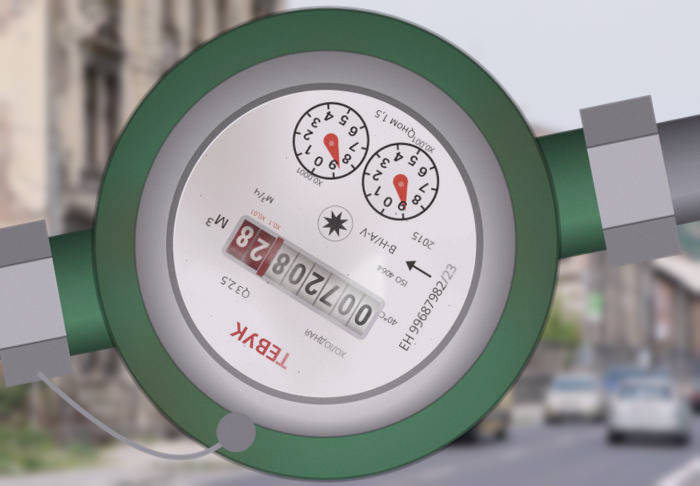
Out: **7208.2788** m³
